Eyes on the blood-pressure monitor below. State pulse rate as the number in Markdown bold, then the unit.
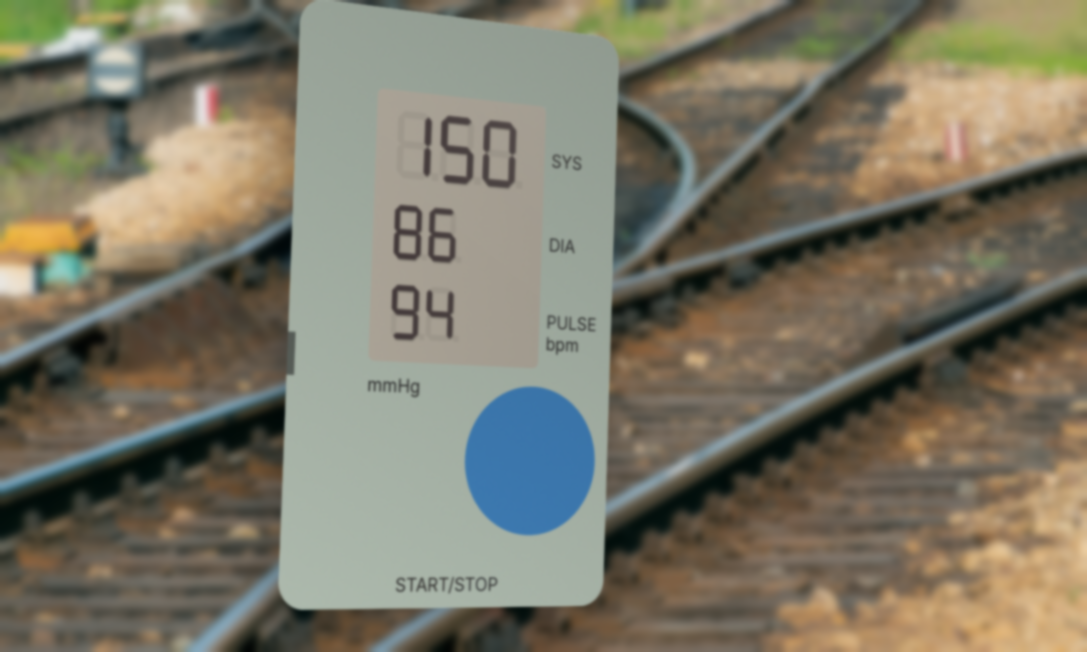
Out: **94** bpm
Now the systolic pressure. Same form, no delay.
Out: **150** mmHg
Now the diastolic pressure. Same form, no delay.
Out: **86** mmHg
